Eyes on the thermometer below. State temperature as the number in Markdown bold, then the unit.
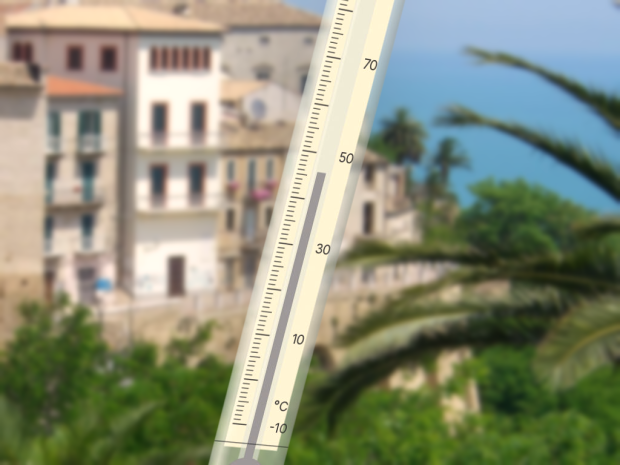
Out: **46** °C
